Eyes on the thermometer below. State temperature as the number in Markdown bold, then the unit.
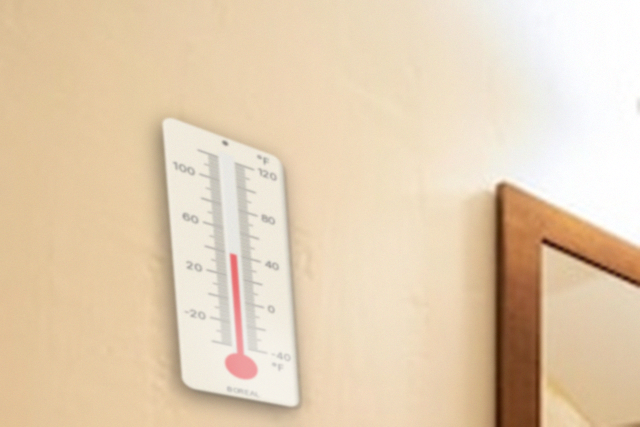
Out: **40** °F
